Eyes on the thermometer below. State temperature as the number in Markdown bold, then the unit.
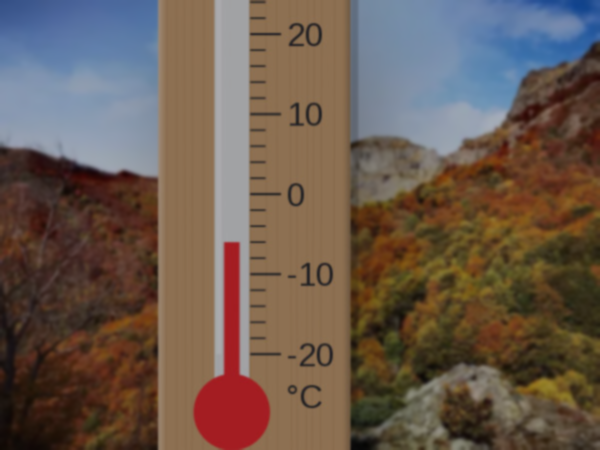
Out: **-6** °C
